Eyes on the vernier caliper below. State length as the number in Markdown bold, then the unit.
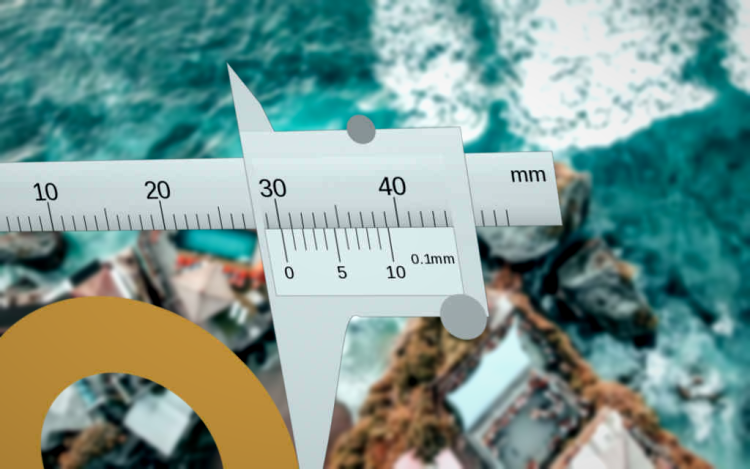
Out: **30.1** mm
